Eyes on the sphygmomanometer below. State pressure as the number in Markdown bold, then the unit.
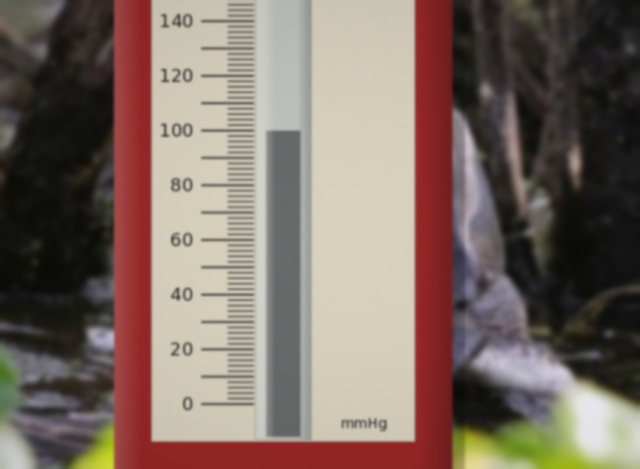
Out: **100** mmHg
